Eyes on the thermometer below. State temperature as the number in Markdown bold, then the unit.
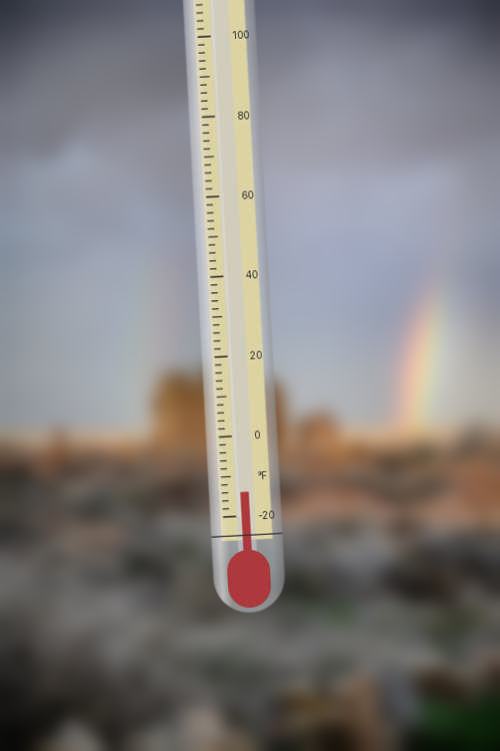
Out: **-14** °F
